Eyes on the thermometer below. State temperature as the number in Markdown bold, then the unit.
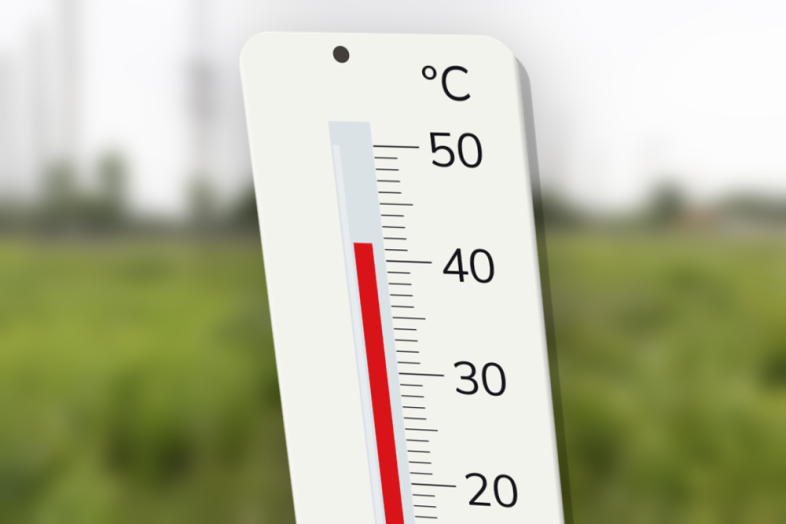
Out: **41.5** °C
